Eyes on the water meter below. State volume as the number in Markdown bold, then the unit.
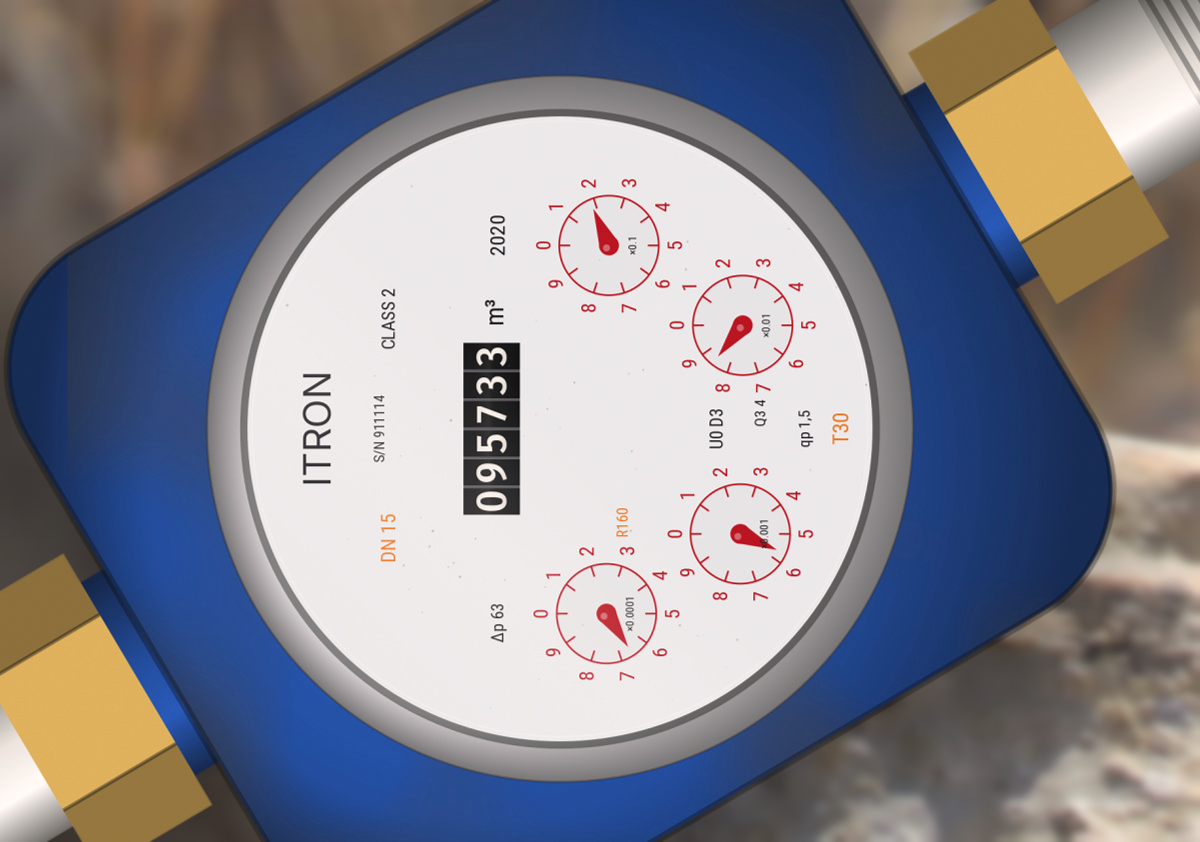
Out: **95733.1856** m³
